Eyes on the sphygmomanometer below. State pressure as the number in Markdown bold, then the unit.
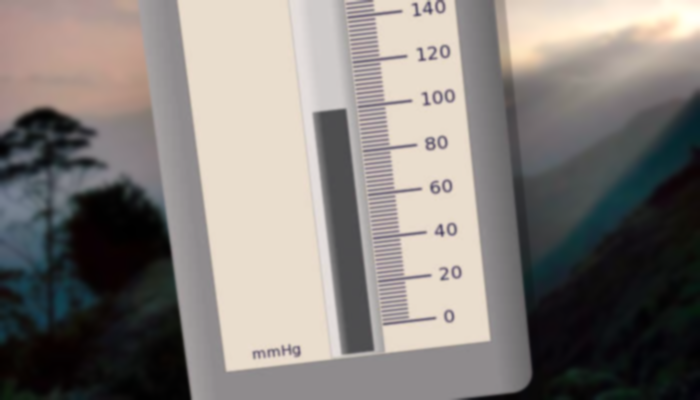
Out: **100** mmHg
